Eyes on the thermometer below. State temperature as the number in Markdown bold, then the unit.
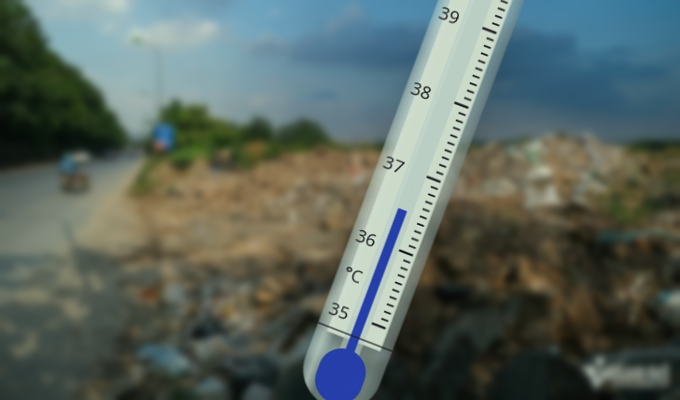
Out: **36.5** °C
